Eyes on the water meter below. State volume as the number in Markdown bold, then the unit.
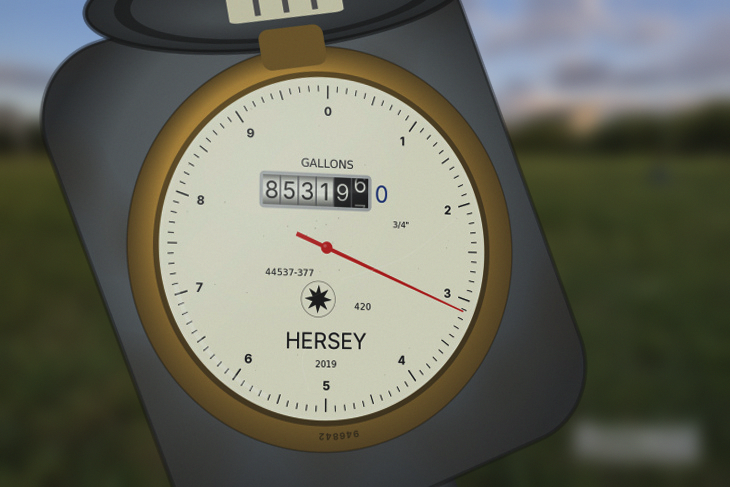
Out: **8531963.1** gal
